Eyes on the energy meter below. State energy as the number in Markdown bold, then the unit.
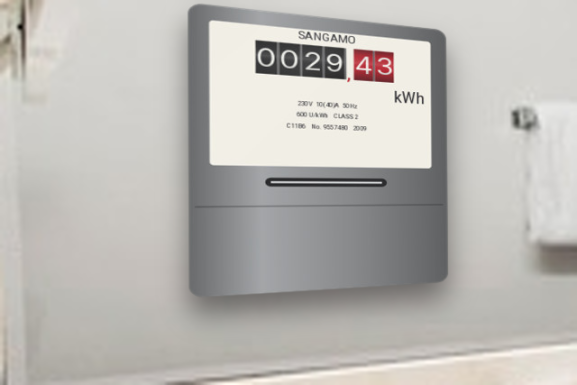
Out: **29.43** kWh
